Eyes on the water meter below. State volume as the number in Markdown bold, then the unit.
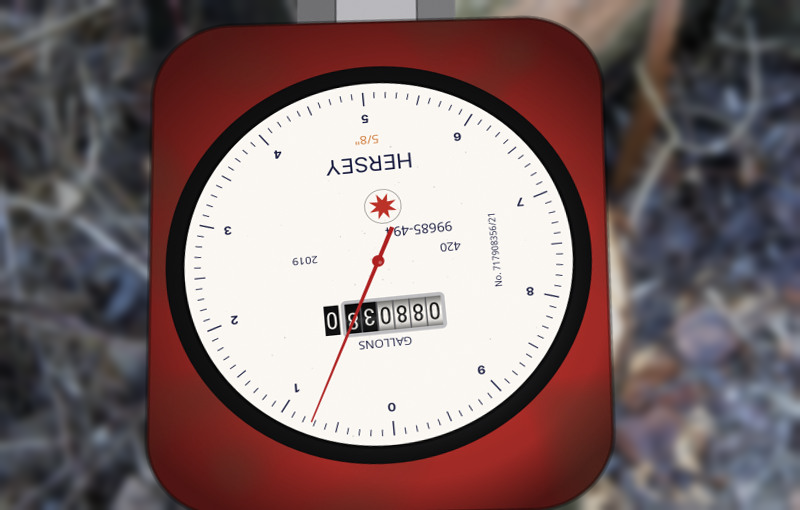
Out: **880380.7** gal
